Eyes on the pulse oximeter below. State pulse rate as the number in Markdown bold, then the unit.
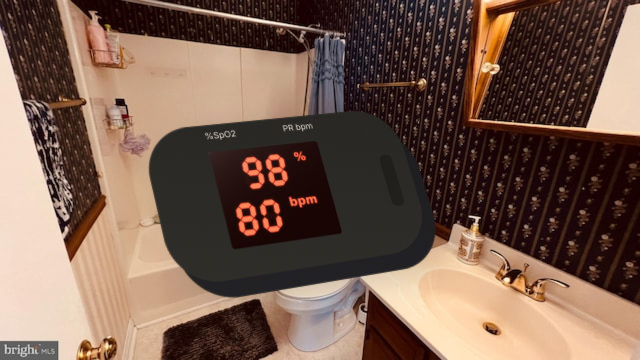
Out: **80** bpm
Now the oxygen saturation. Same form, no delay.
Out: **98** %
